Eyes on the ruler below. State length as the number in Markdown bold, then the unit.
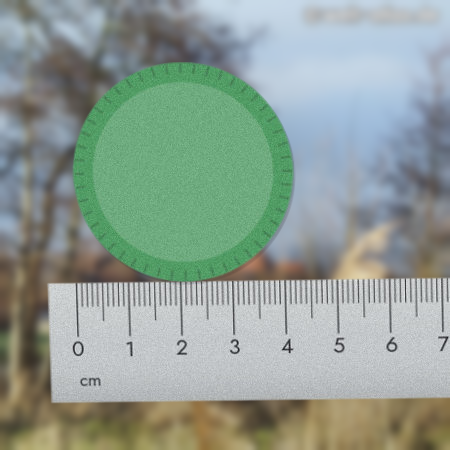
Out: **4.2** cm
